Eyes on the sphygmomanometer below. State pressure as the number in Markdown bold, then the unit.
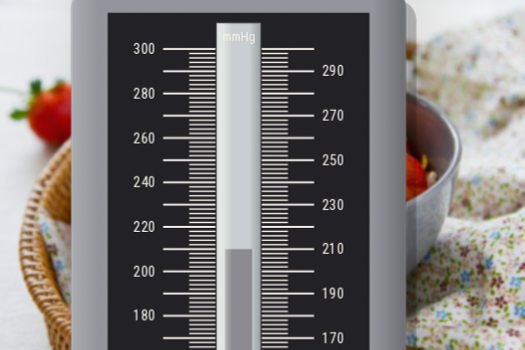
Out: **210** mmHg
